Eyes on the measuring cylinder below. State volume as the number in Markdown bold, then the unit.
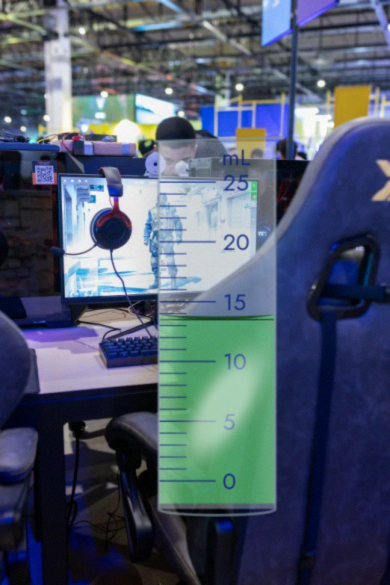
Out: **13.5** mL
